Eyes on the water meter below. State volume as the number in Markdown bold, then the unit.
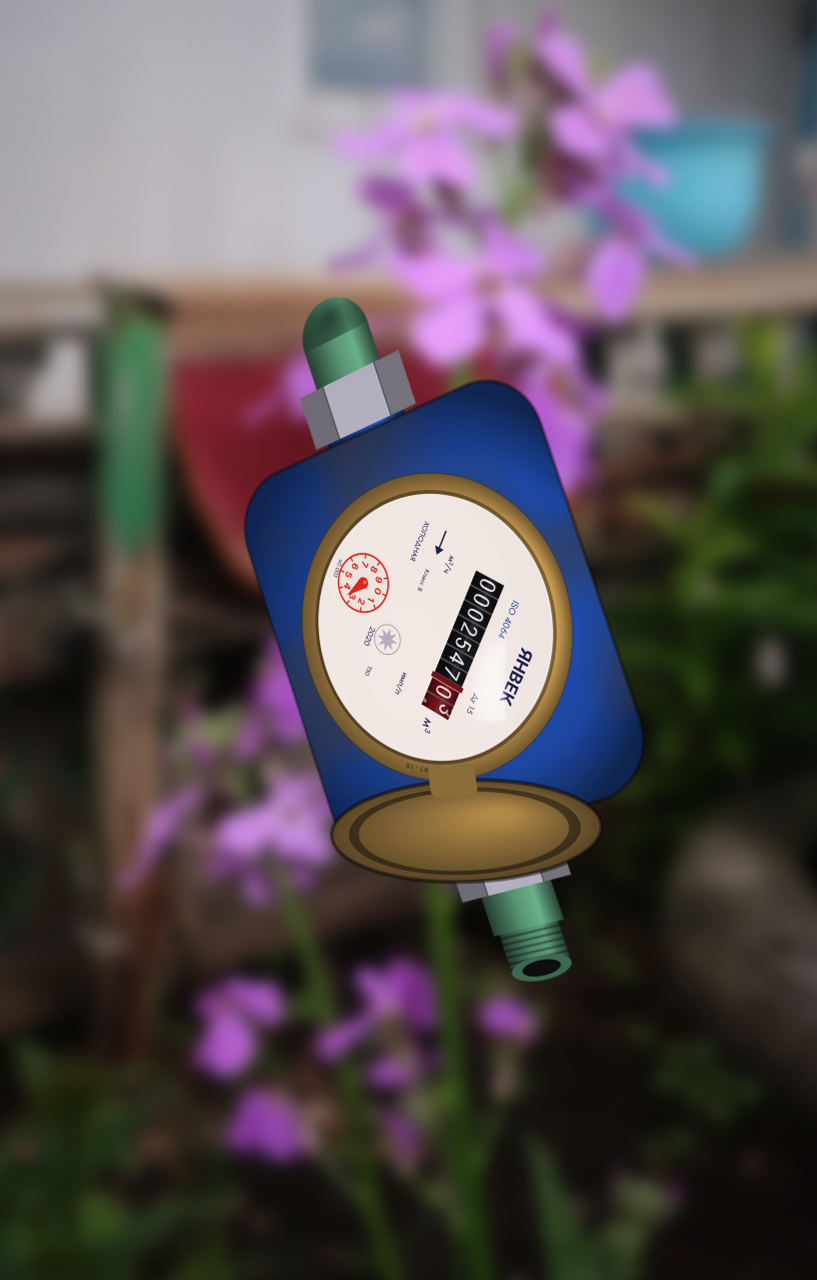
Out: **2547.033** m³
